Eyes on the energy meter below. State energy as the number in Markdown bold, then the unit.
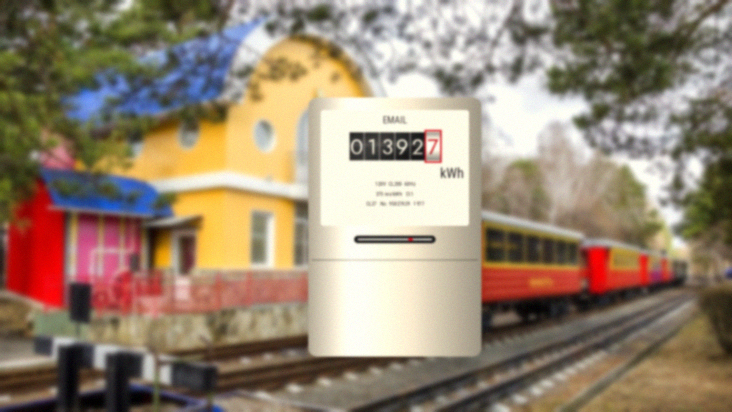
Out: **1392.7** kWh
